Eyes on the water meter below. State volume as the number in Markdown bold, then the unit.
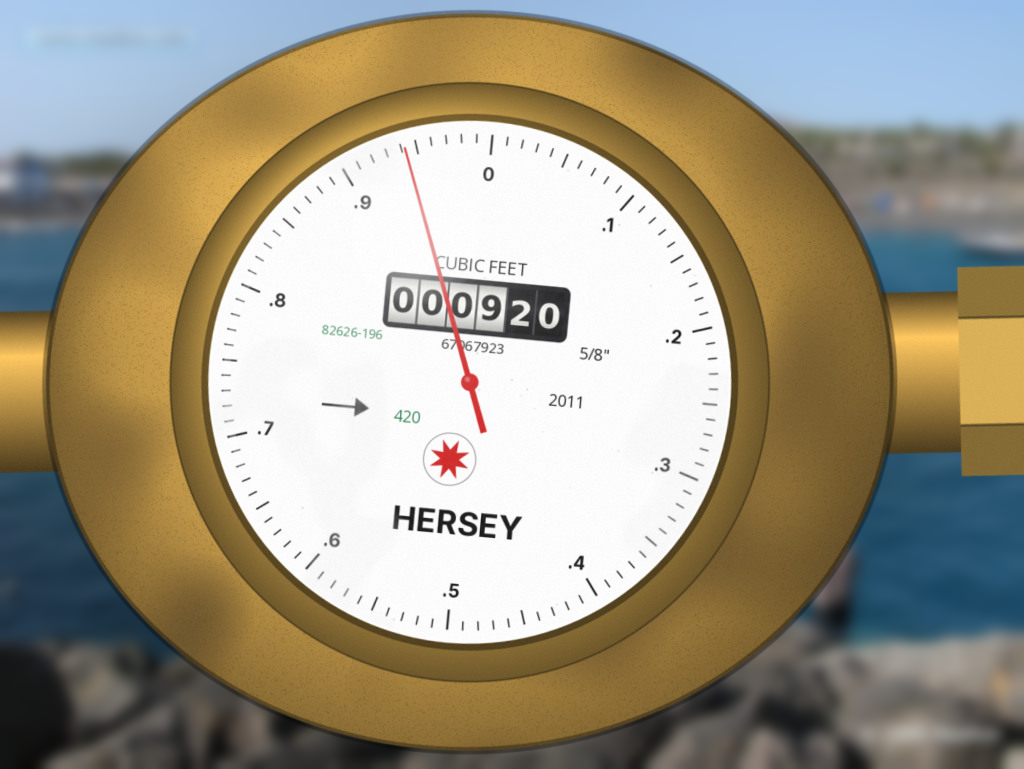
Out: **919.94** ft³
